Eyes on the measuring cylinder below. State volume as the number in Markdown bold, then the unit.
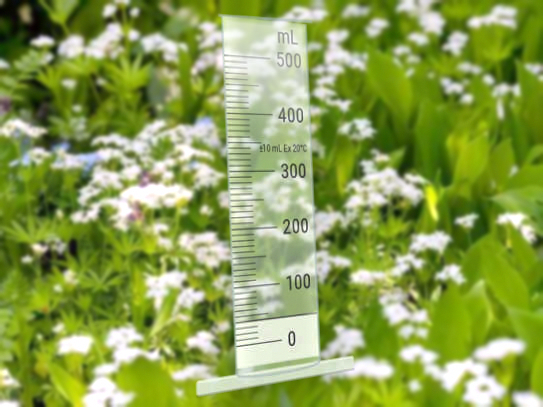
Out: **40** mL
